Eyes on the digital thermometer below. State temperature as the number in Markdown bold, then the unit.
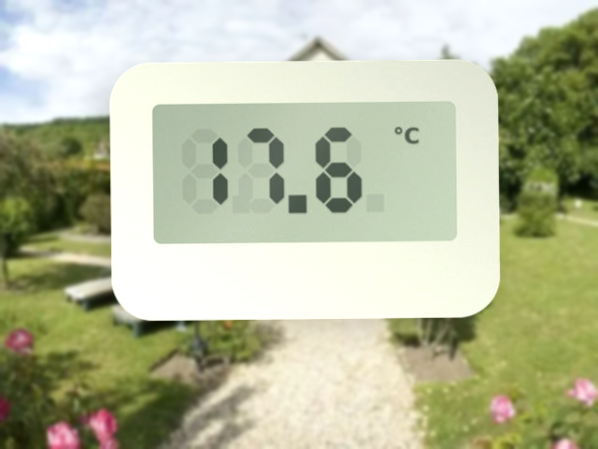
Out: **17.6** °C
